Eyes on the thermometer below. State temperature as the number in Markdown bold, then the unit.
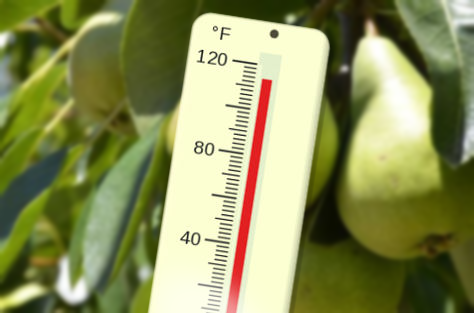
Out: **114** °F
